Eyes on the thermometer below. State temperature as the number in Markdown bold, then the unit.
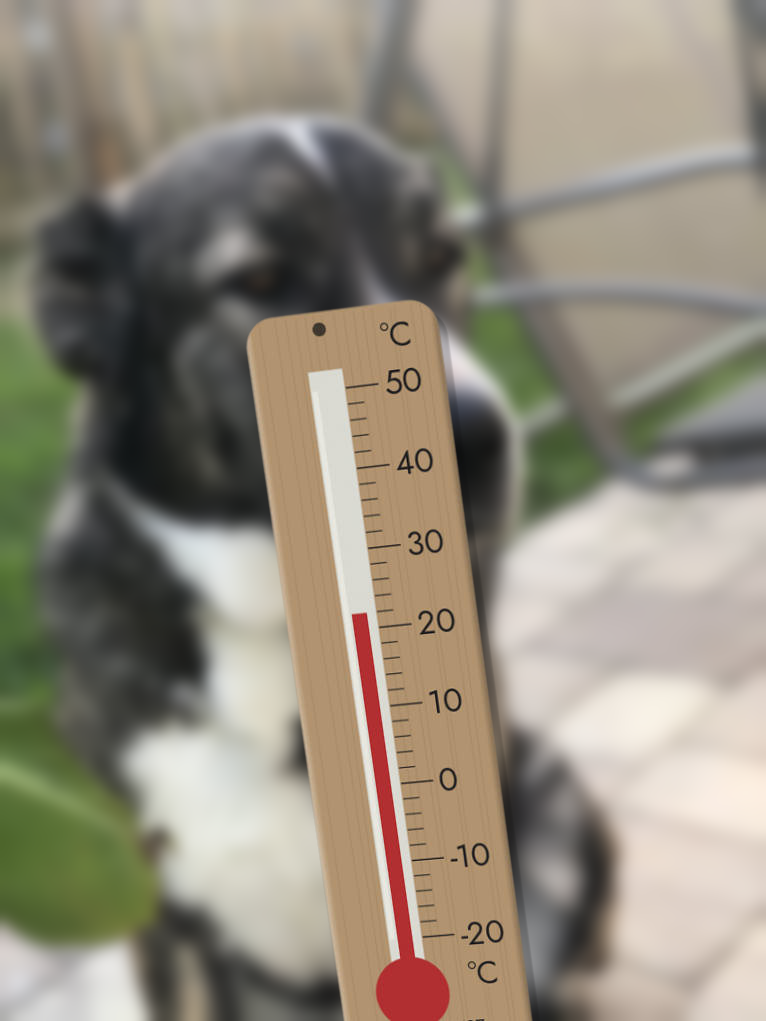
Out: **22** °C
